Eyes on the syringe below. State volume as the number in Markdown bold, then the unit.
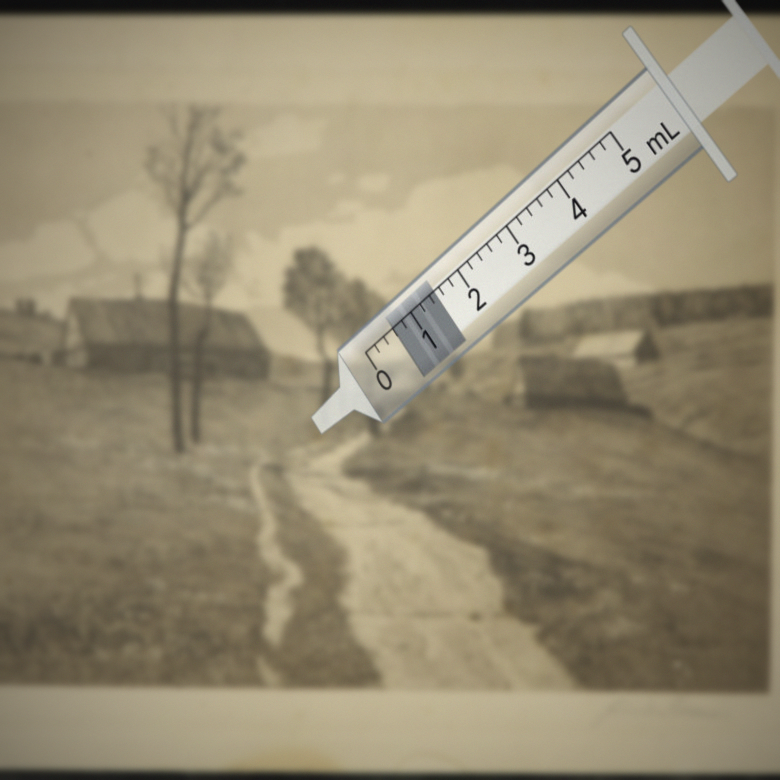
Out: **0.6** mL
